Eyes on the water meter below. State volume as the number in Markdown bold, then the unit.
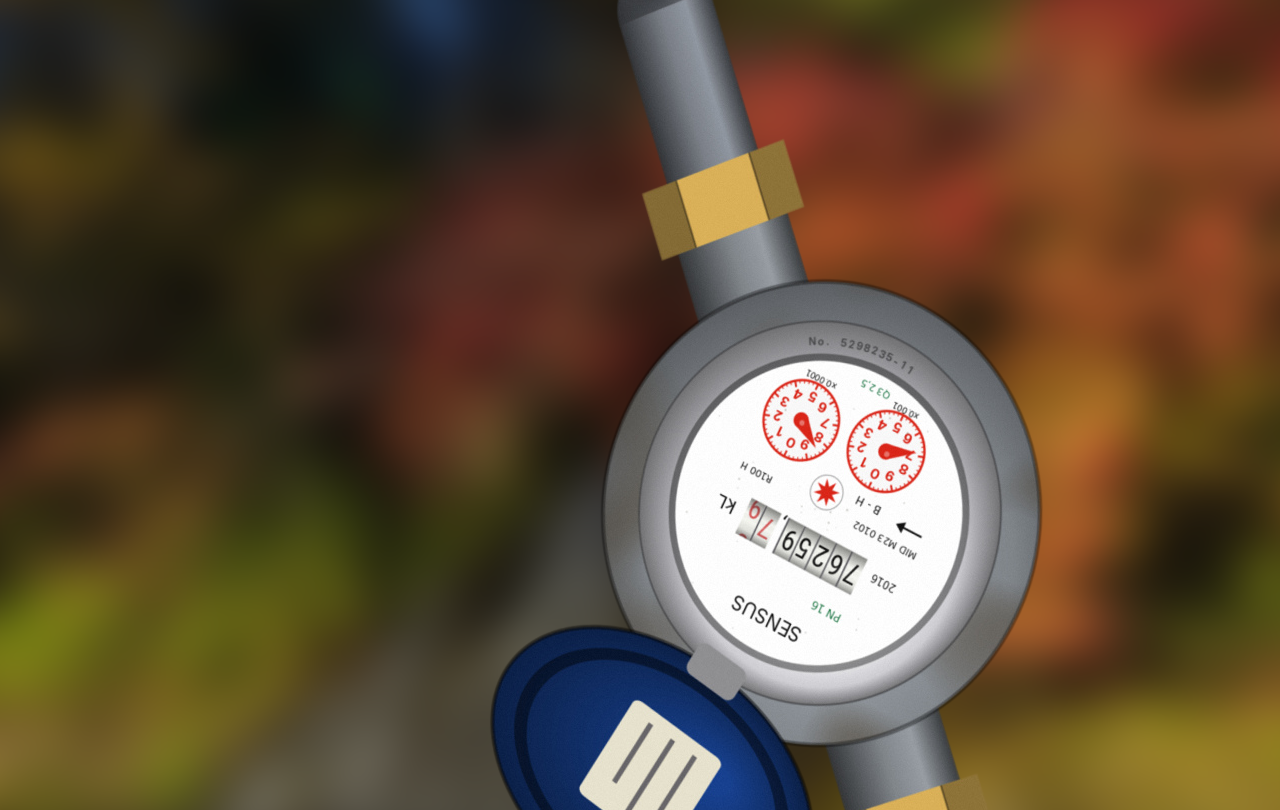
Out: **76259.7868** kL
